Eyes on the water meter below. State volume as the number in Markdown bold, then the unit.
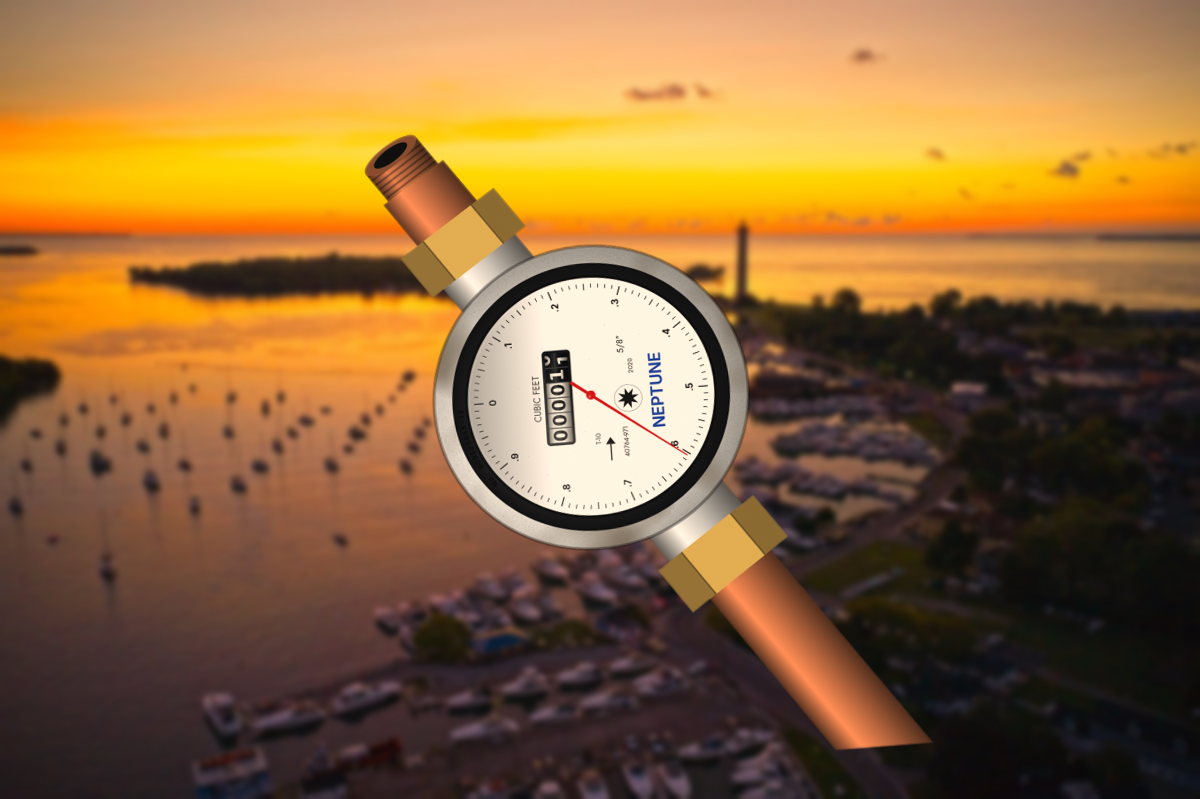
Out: **10.60** ft³
